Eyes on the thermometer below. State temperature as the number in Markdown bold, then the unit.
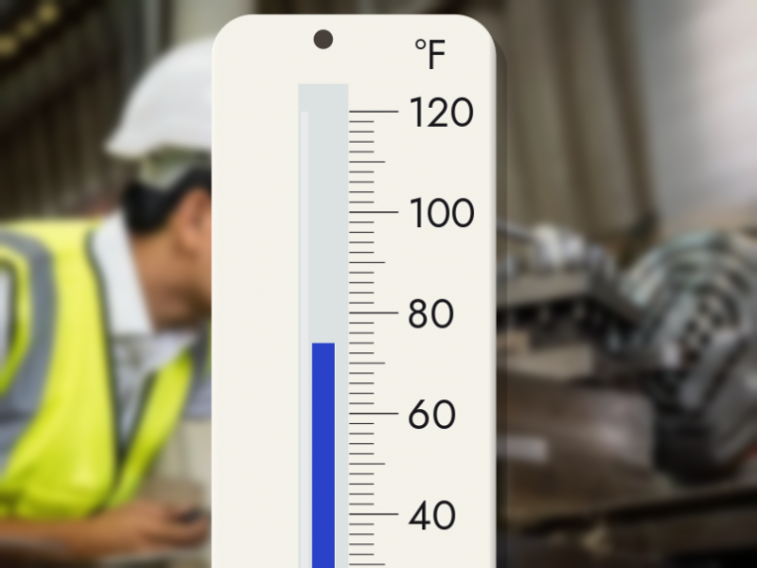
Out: **74** °F
